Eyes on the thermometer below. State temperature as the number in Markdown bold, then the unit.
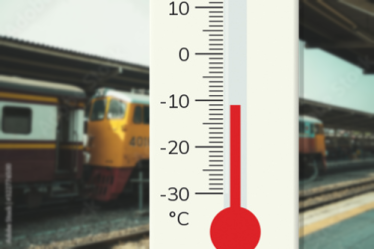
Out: **-11** °C
